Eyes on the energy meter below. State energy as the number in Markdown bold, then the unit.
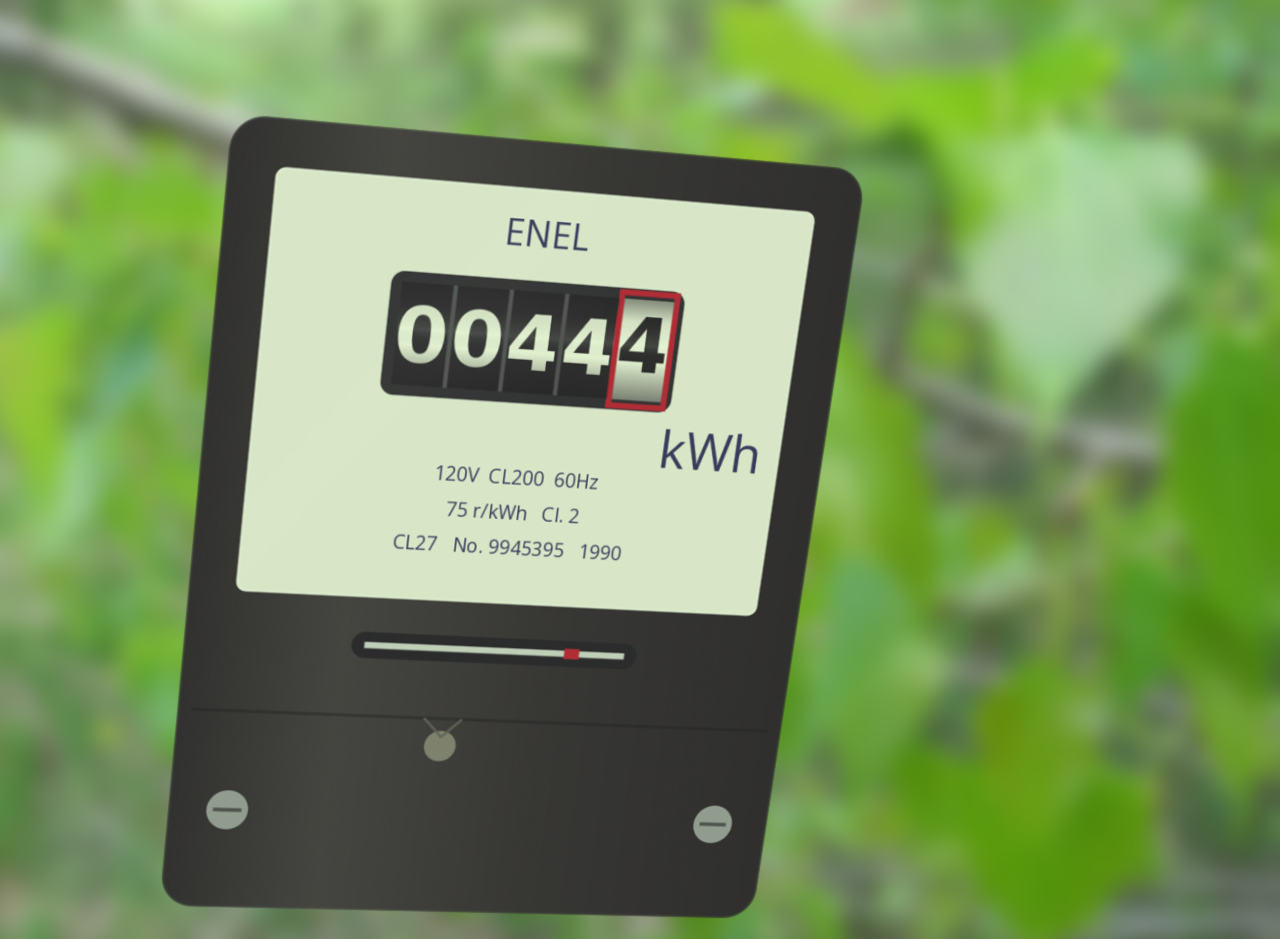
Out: **44.4** kWh
